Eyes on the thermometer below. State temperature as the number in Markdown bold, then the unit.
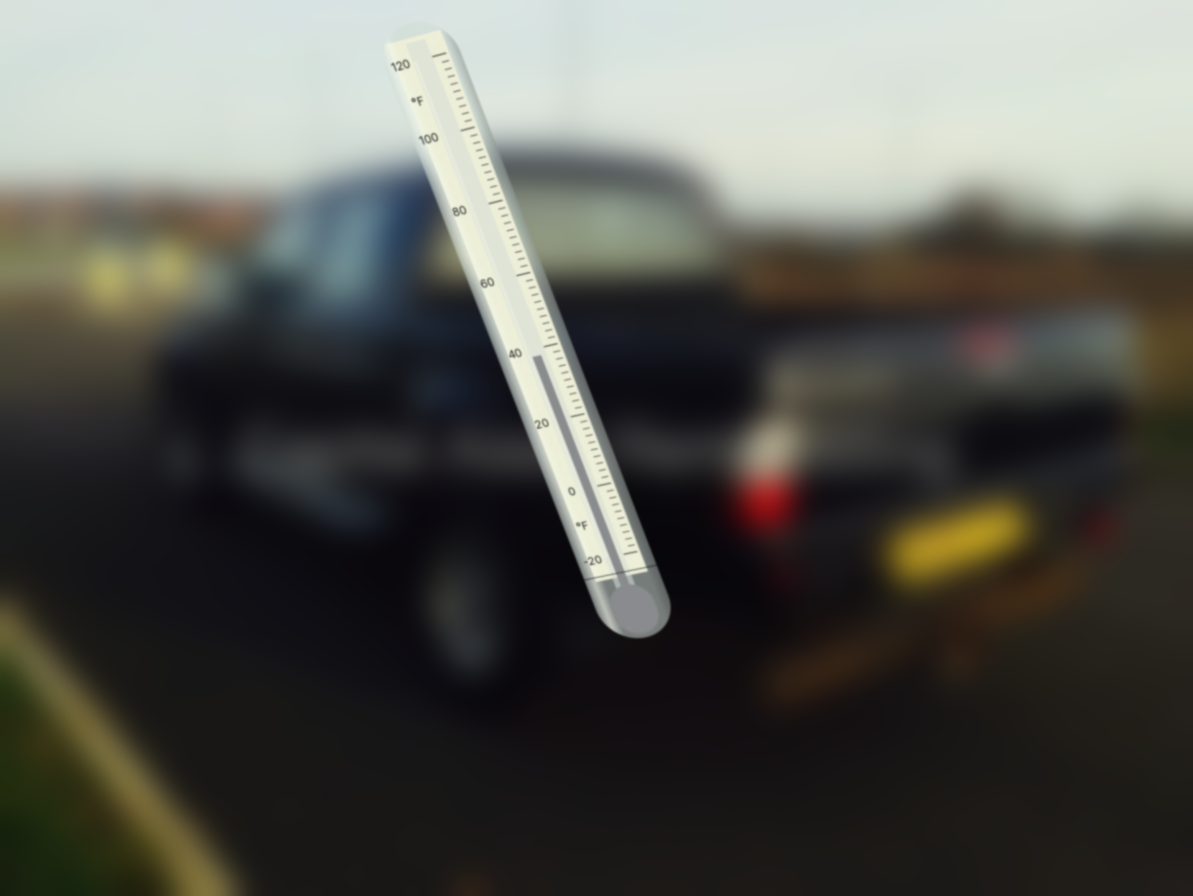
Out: **38** °F
